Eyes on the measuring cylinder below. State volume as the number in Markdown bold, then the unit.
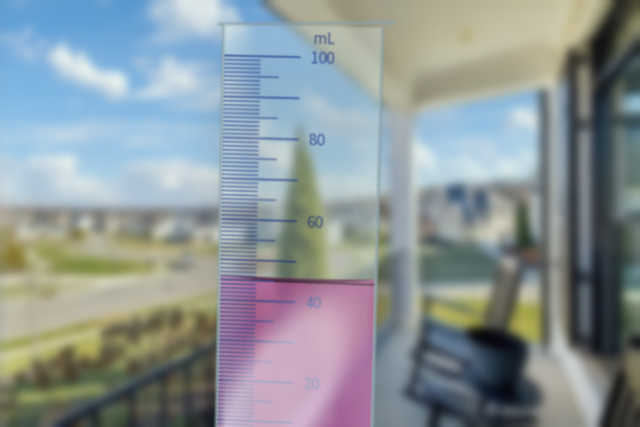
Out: **45** mL
